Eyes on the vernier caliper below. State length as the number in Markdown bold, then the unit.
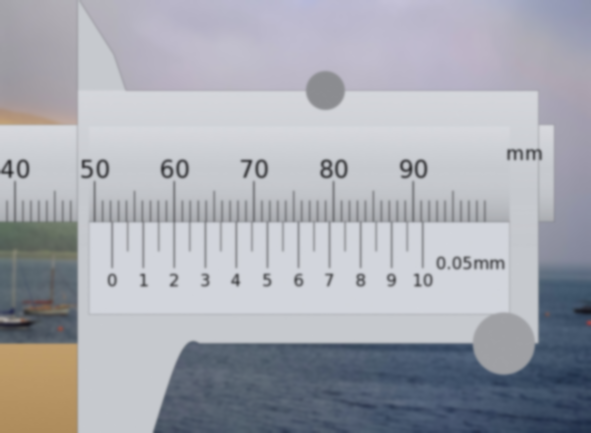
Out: **52.2** mm
